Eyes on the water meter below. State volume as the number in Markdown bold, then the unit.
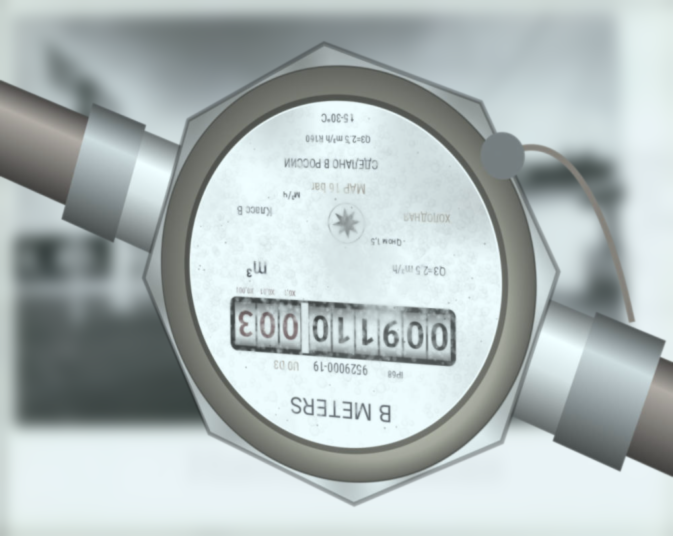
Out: **9110.003** m³
